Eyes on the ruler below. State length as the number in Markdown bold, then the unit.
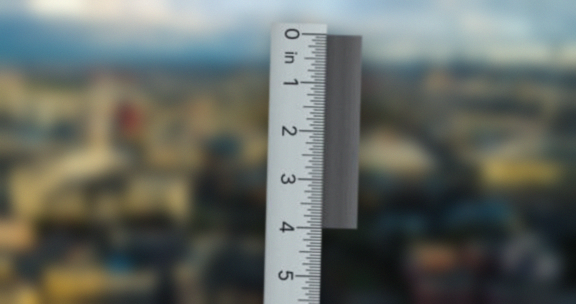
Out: **4** in
